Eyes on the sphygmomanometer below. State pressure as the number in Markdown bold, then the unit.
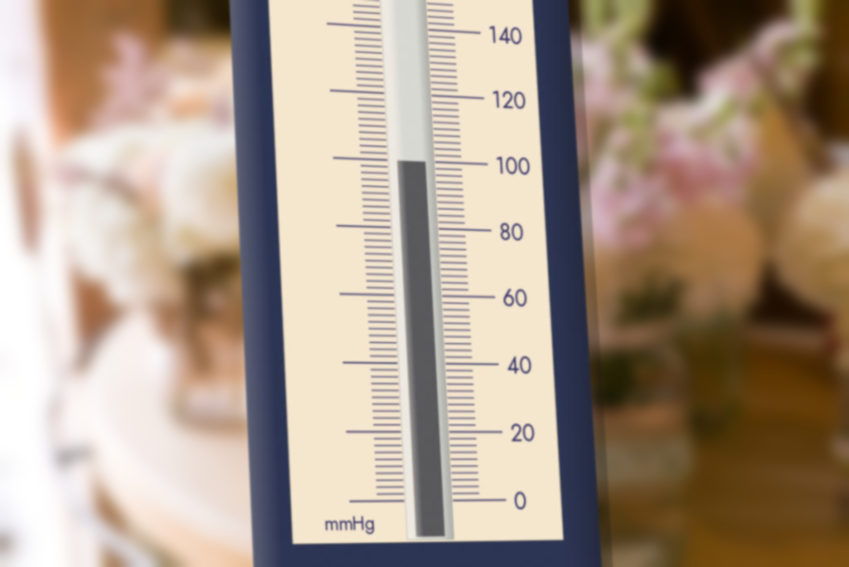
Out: **100** mmHg
